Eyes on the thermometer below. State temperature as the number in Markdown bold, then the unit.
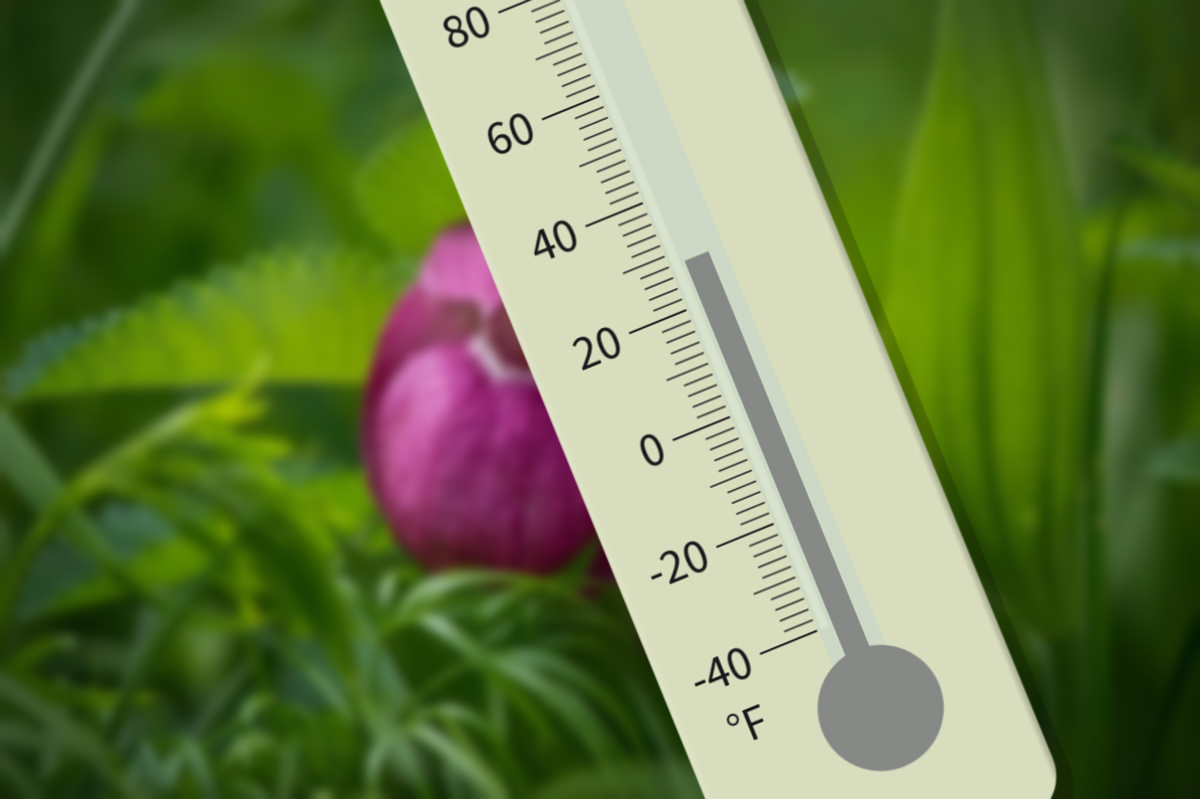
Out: **28** °F
